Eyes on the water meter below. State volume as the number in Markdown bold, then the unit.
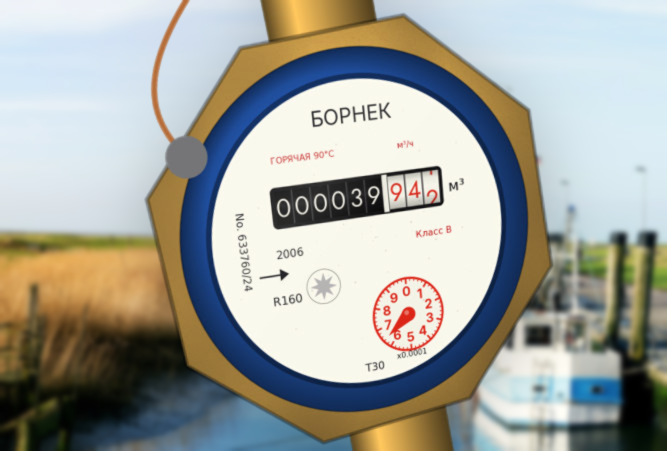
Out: **39.9416** m³
